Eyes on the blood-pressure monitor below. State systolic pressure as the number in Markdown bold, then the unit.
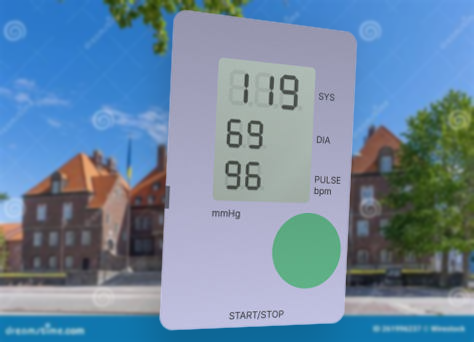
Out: **119** mmHg
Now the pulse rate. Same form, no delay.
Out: **96** bpm
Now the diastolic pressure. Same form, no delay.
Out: **69** mmHg
